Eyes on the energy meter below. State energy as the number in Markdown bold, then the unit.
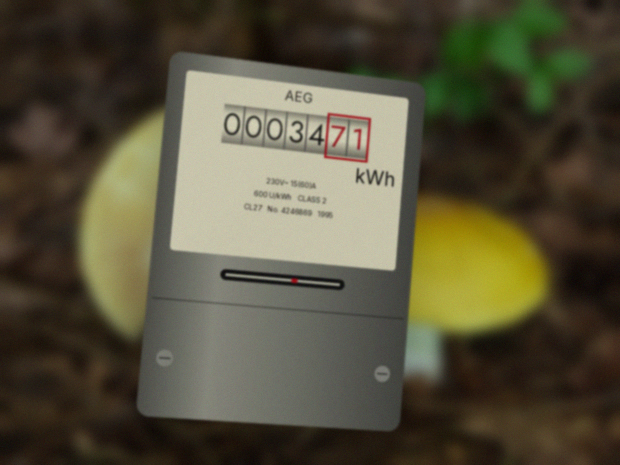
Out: **34.71** kWh
